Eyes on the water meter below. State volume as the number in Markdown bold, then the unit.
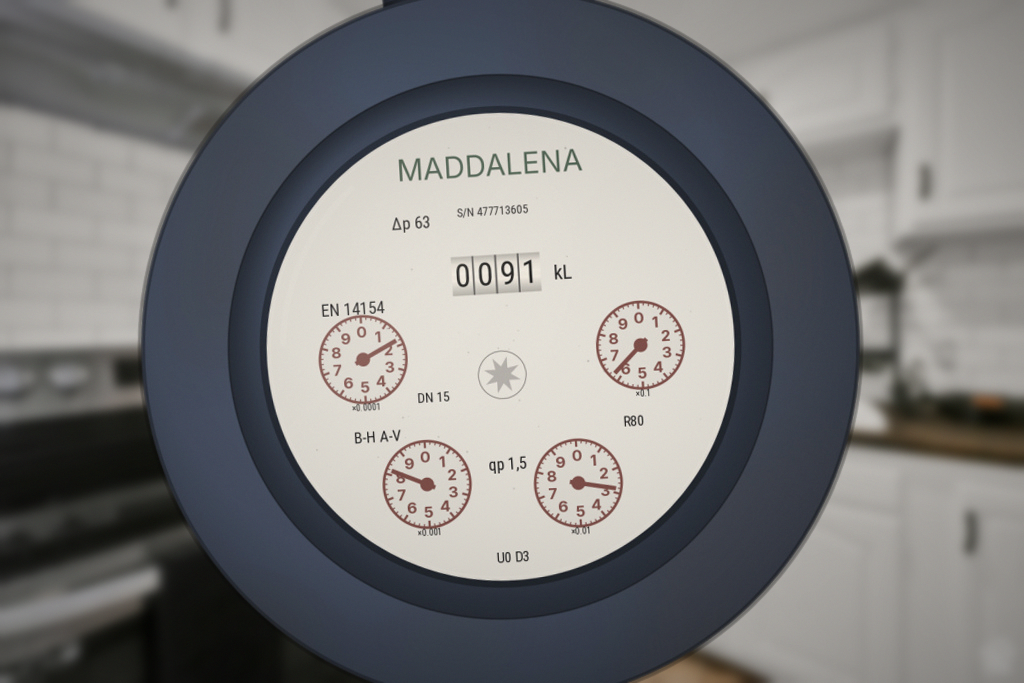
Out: **91.6281** kL
